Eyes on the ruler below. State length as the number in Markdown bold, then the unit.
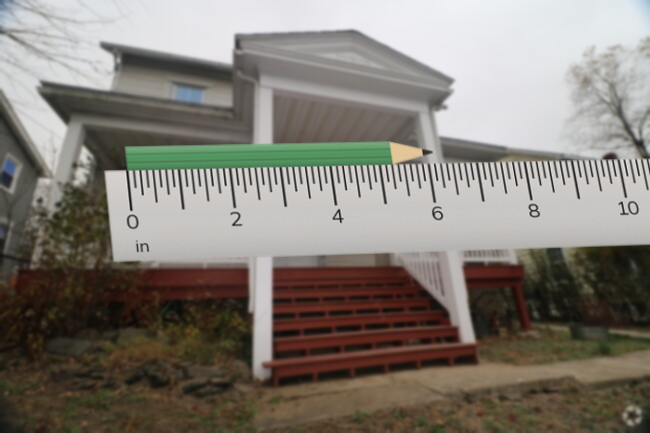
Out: **6.125** in
